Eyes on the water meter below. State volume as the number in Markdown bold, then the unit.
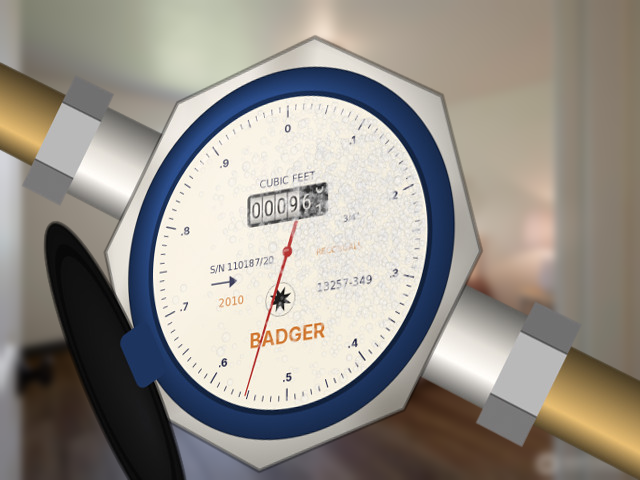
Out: **960.55** ft³
